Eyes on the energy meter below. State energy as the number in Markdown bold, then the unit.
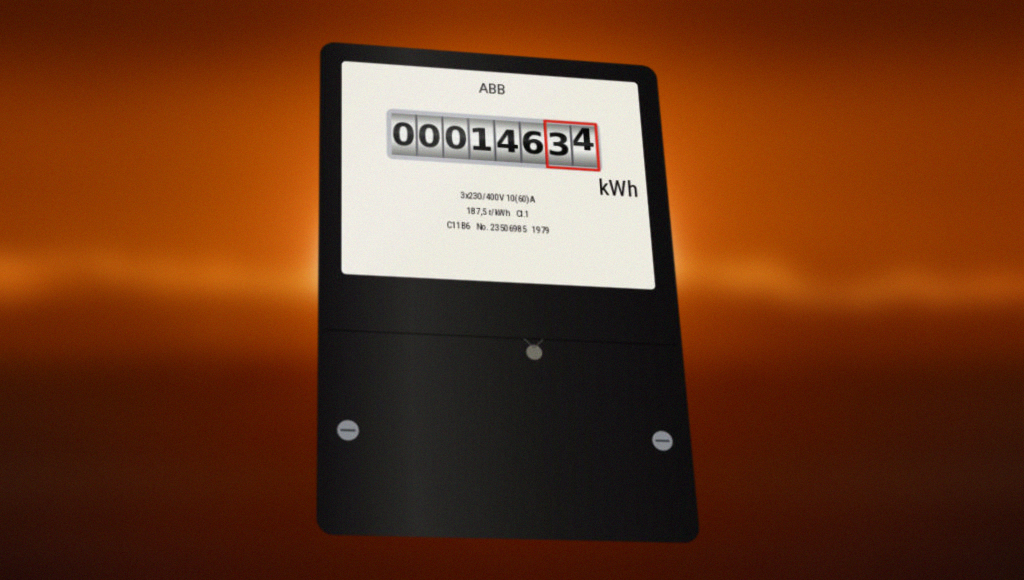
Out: **146.34** kWh
